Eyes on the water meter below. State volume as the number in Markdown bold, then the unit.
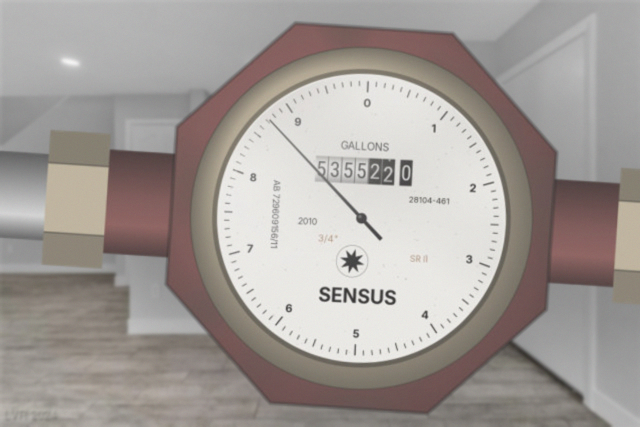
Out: **5355218.7** gal
